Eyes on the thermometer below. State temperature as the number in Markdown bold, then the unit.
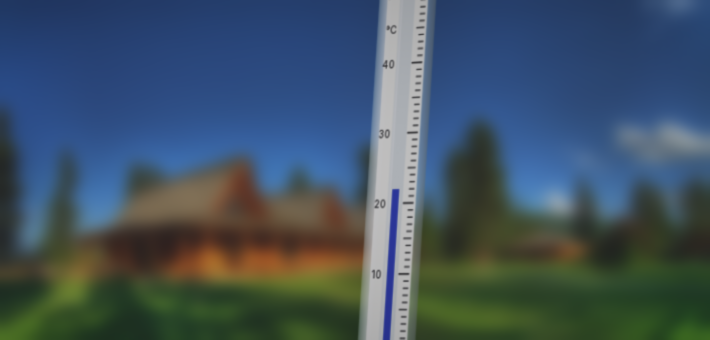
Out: **22** °C
